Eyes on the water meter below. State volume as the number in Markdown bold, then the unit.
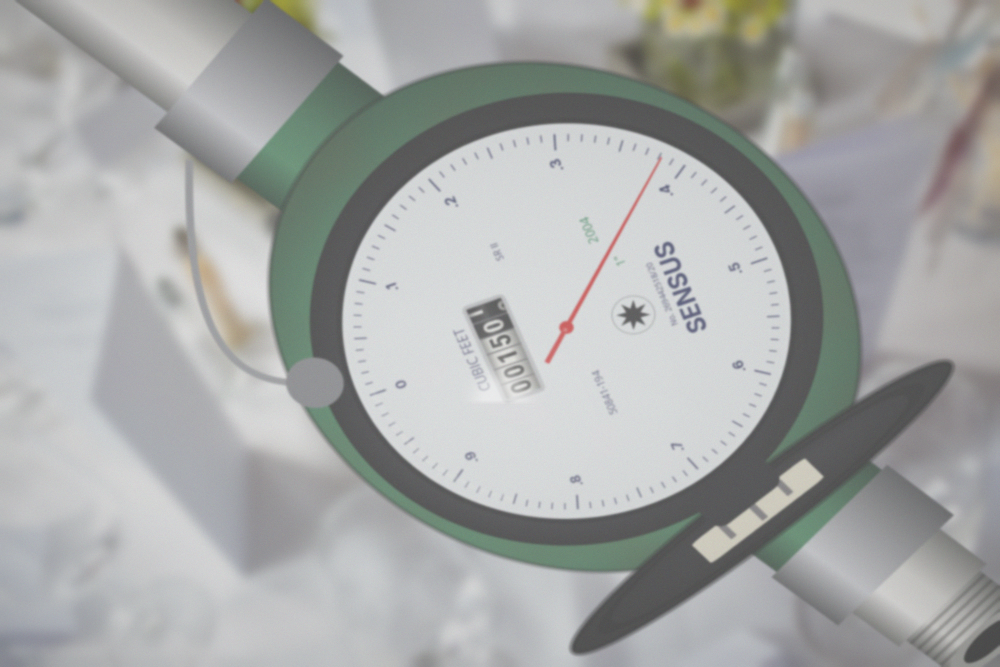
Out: **1501.38** ft³
